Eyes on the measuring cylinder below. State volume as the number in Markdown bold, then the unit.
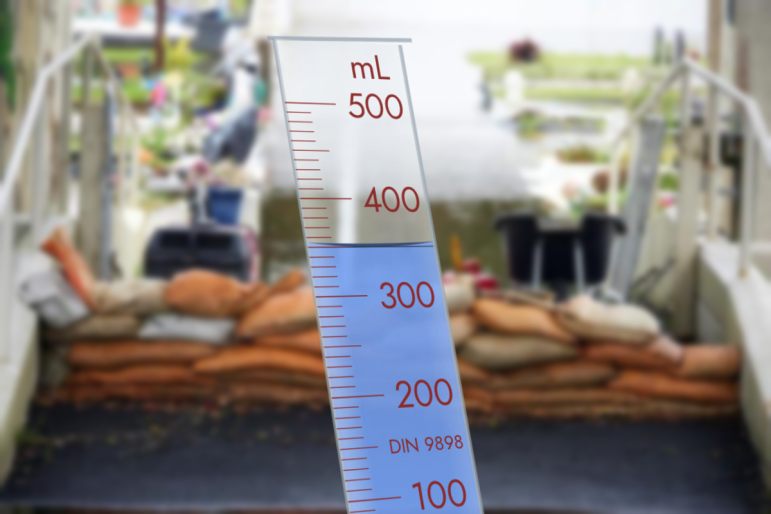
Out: **350** mL
